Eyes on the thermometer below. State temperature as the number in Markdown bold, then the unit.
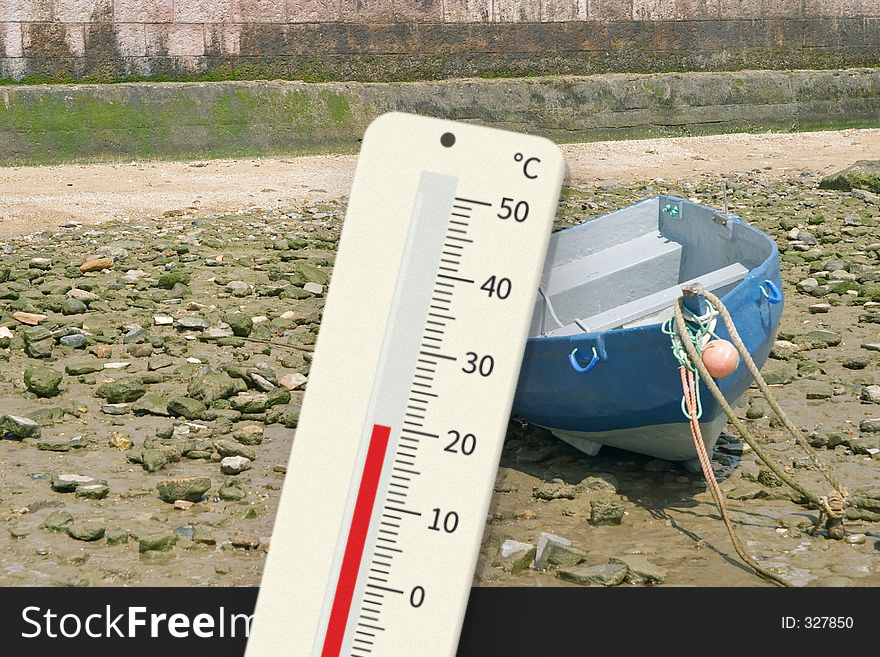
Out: **20** °C
